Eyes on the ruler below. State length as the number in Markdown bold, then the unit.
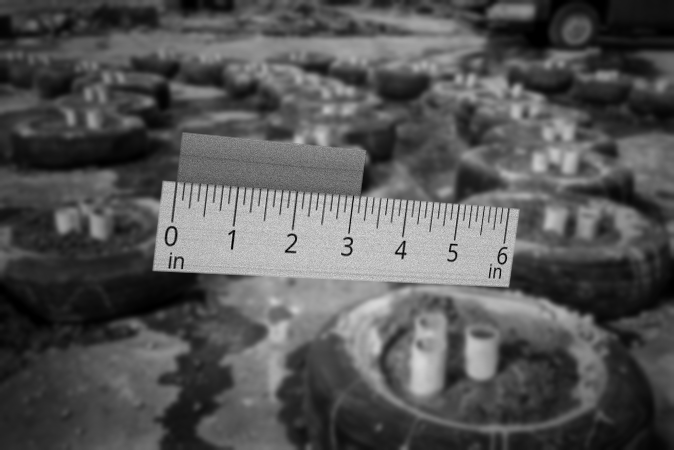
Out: **3.125** in
